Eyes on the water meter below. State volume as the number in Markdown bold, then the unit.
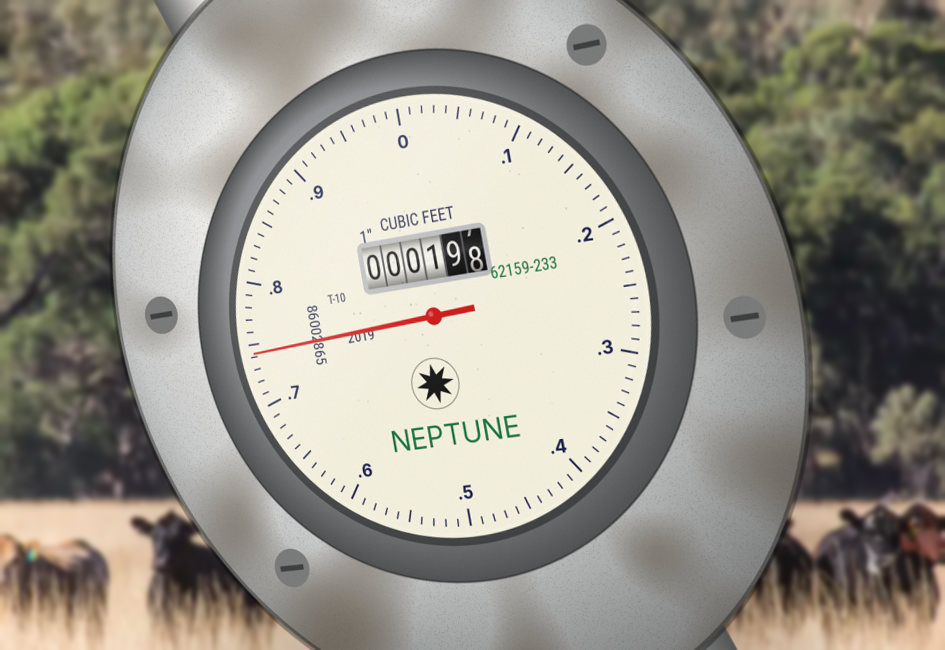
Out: **197.74** ft³
